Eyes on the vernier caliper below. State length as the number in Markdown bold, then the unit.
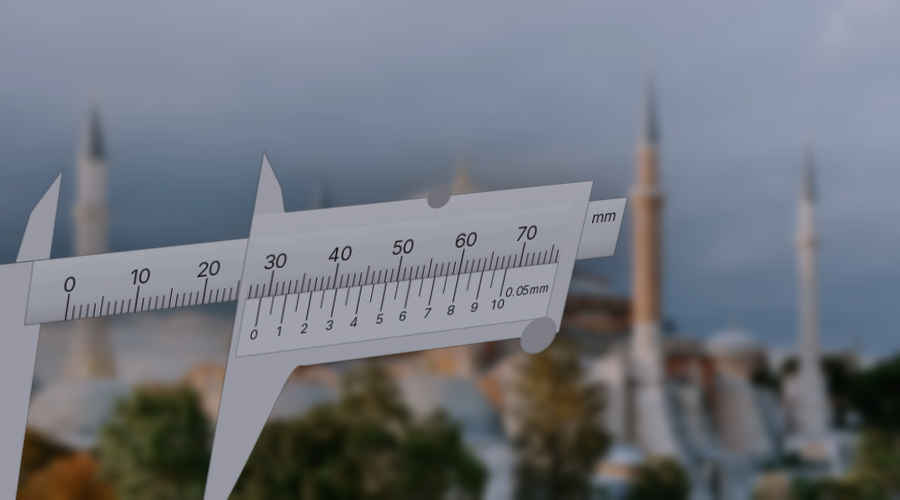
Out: **28.8** mm
